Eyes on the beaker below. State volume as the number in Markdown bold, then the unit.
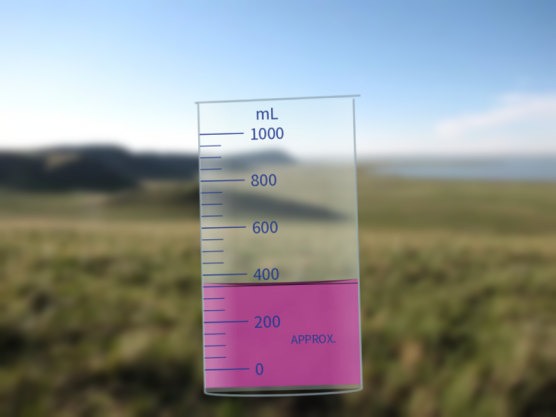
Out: **350** mL
